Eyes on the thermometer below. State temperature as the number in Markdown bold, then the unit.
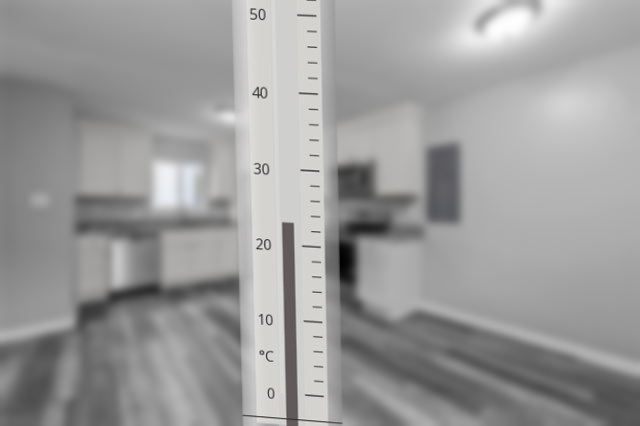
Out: **23** °C
